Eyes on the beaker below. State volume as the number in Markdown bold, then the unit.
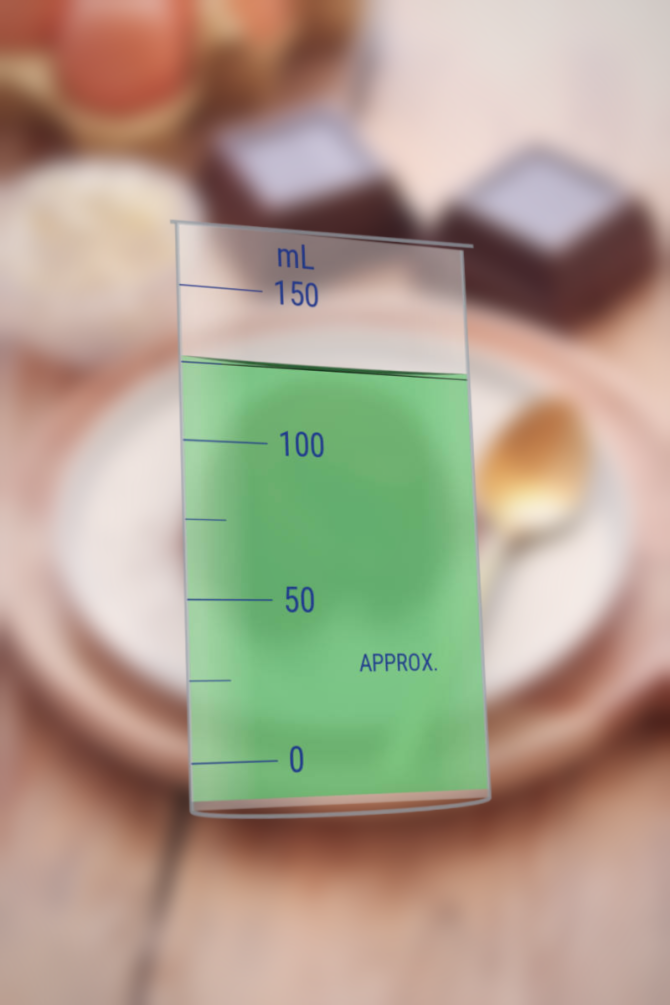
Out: **125** mL
